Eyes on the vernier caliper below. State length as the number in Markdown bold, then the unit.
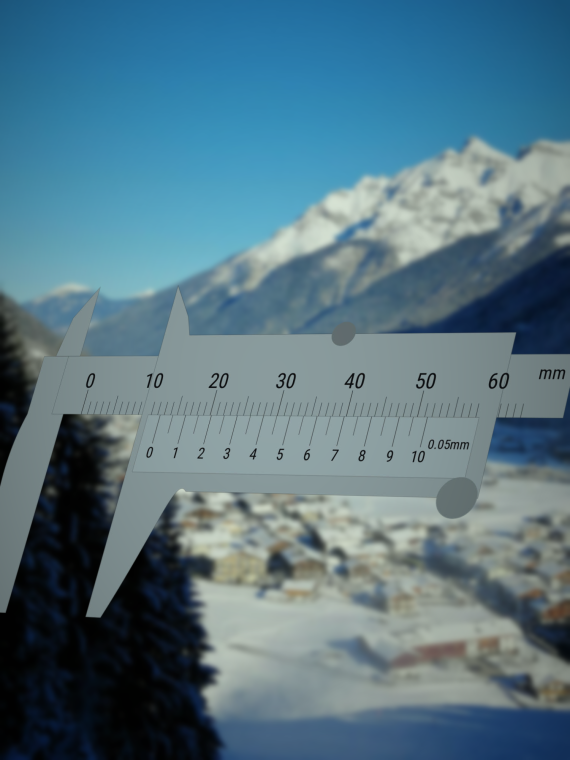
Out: **12.4** mm
